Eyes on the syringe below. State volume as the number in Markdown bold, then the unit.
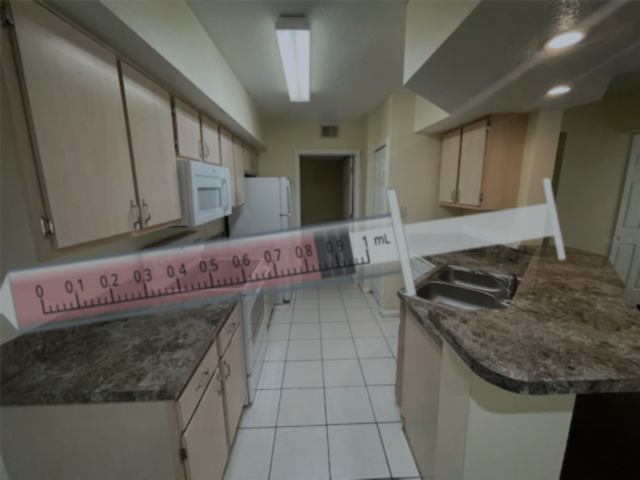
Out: **0.84** mL
